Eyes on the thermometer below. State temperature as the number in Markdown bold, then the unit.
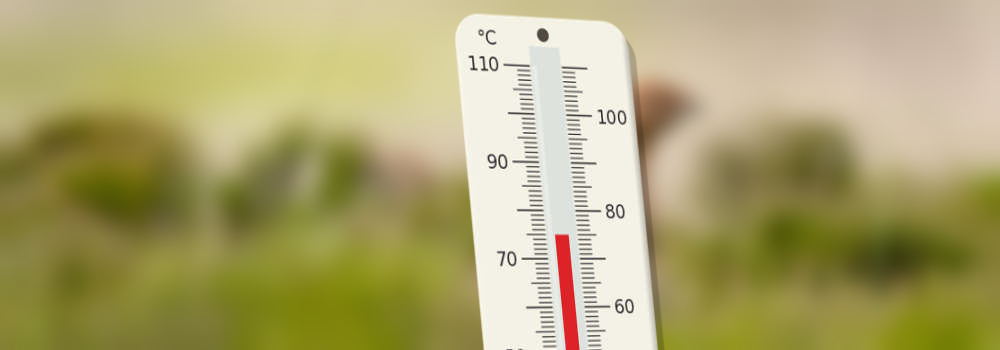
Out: **75** °C
